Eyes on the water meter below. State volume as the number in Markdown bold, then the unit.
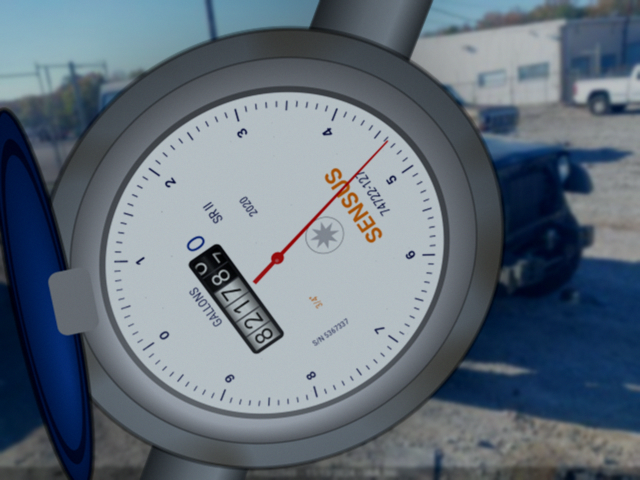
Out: **8217864.6** gal
